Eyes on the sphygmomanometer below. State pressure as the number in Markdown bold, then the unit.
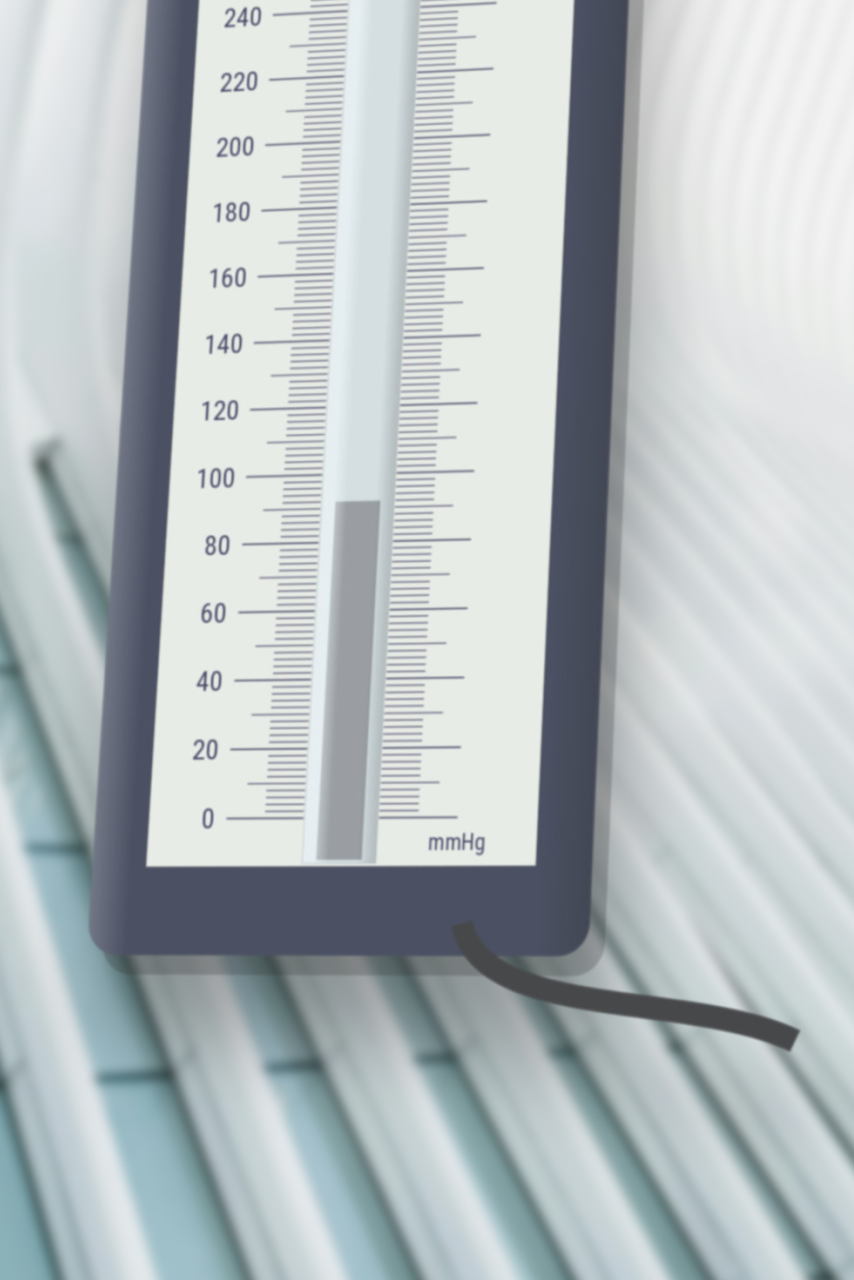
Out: **92** mmHg
